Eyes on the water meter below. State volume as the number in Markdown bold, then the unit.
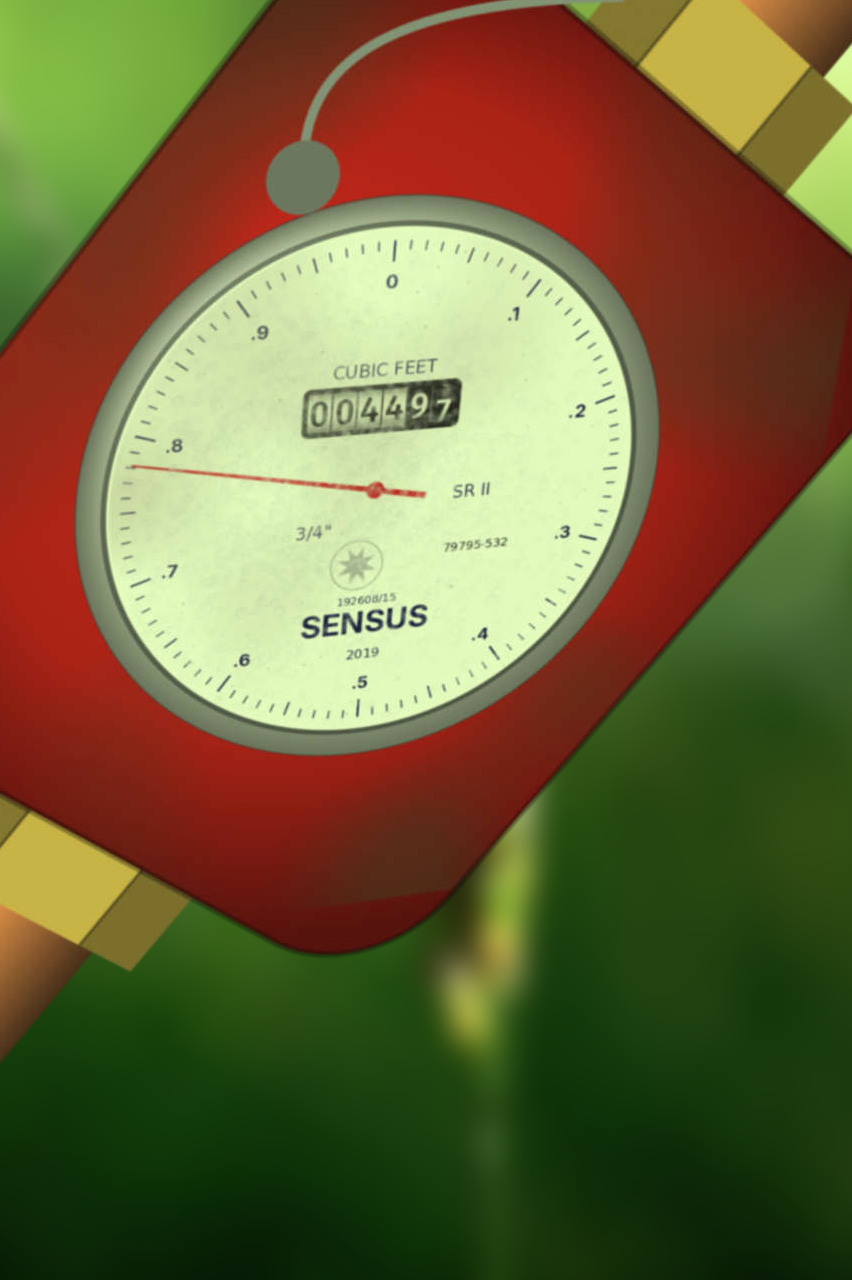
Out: **4496.78** ft³
